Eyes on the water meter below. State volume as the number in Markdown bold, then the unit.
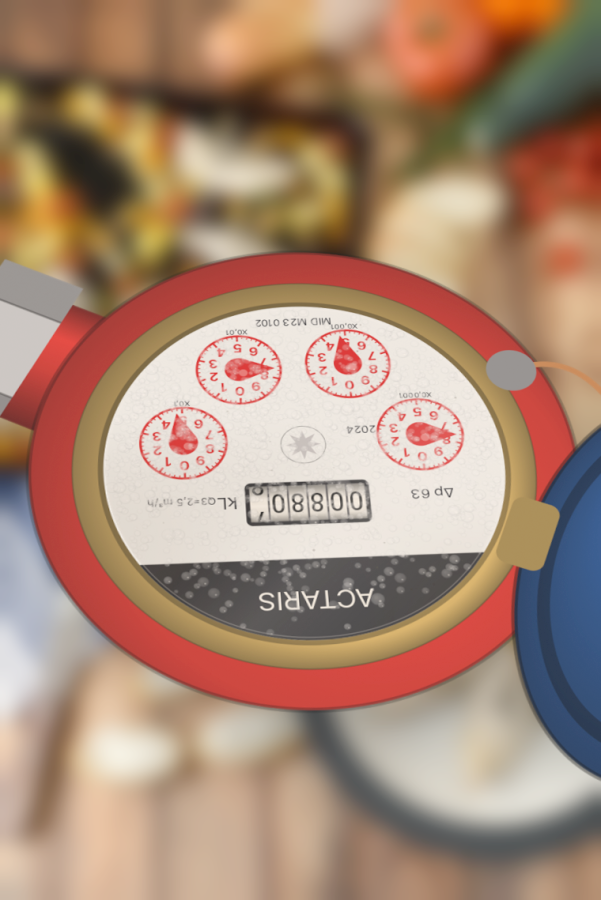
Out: **8807.4747** kL
